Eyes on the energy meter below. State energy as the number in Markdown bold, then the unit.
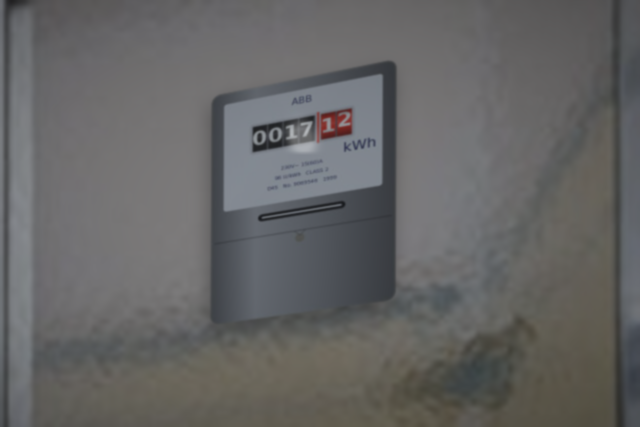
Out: **17.12** kWh
